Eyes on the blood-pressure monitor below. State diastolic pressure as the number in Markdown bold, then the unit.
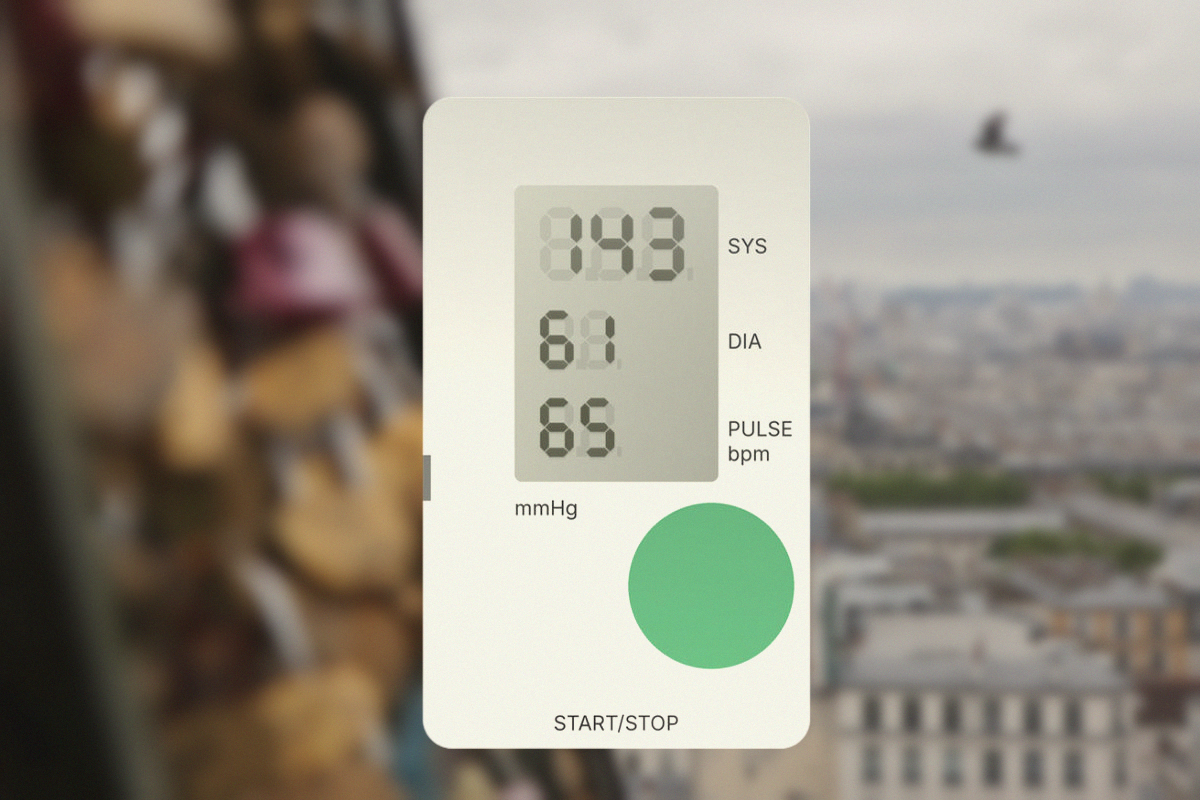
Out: **61** mmHg
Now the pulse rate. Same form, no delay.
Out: **65** bpm
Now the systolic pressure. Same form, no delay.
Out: **143** mmHg
